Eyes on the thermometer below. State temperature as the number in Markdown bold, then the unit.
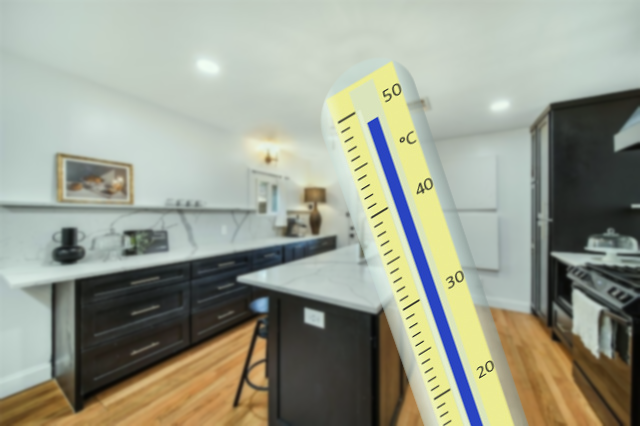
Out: **48.5** °C
